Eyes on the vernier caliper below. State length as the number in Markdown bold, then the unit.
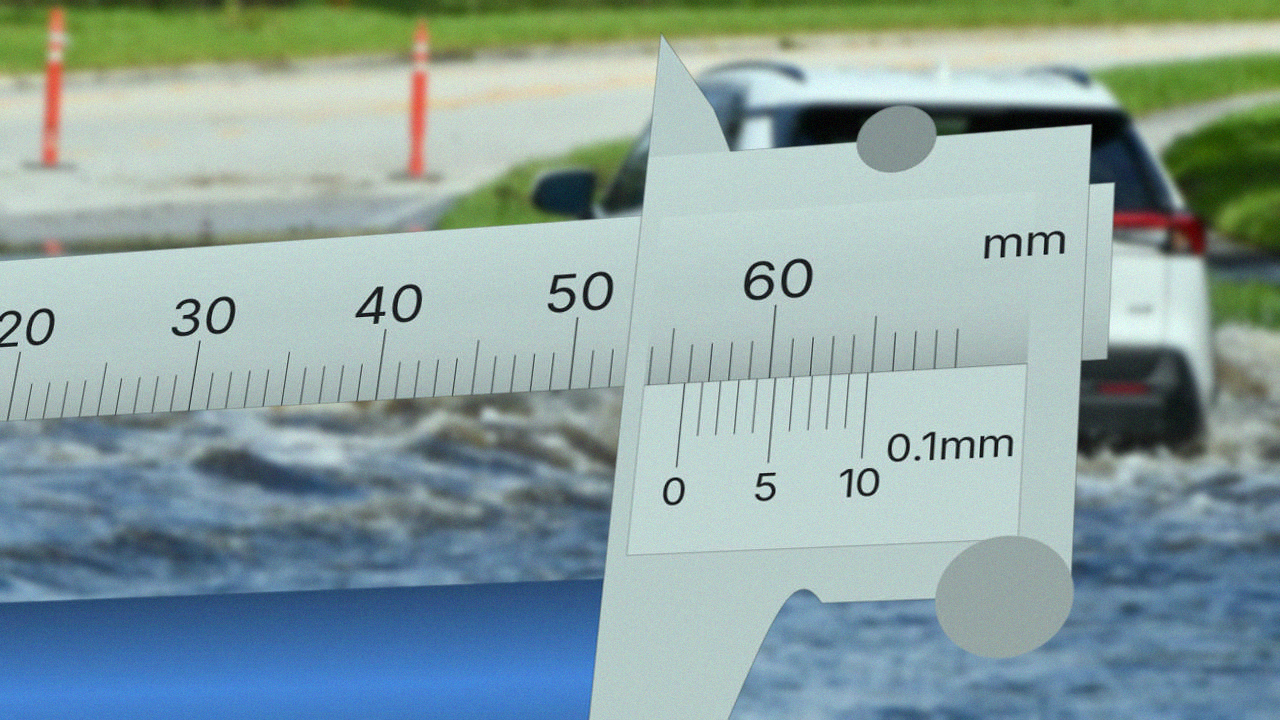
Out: **55.8** mm
